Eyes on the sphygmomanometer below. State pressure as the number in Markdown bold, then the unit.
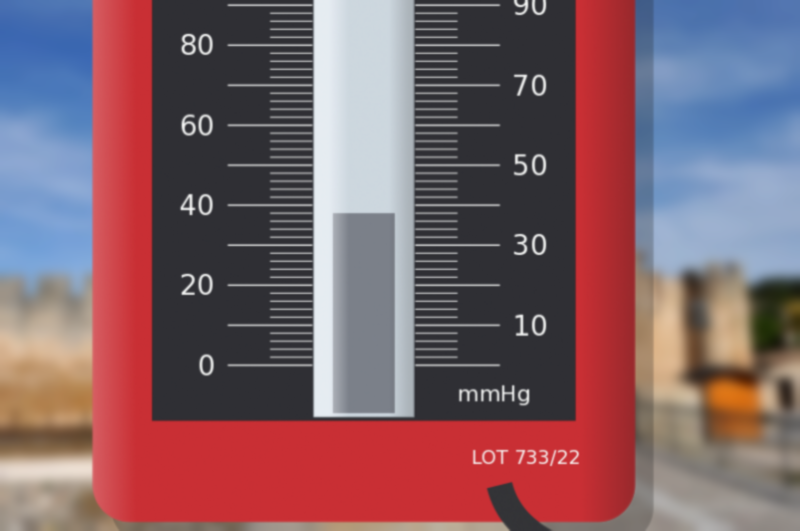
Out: **38** mmHg
